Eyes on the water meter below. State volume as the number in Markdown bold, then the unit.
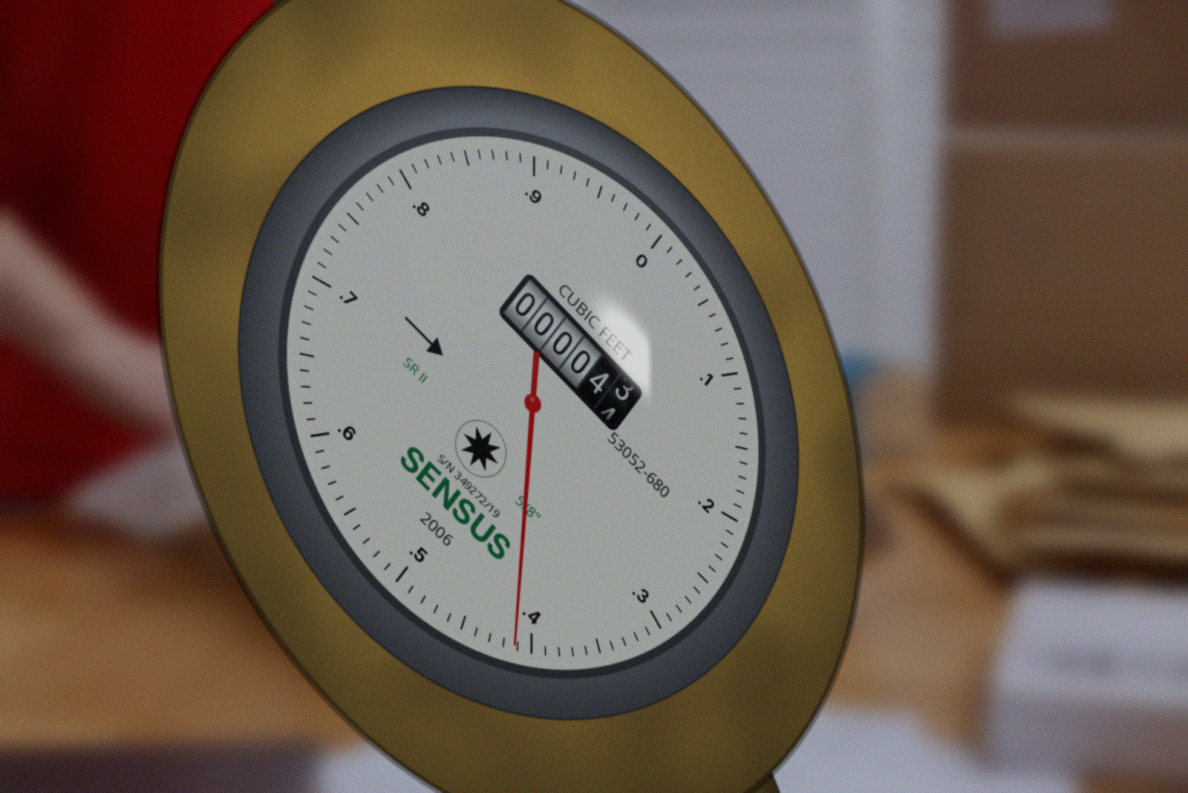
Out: **43.41** ft³
